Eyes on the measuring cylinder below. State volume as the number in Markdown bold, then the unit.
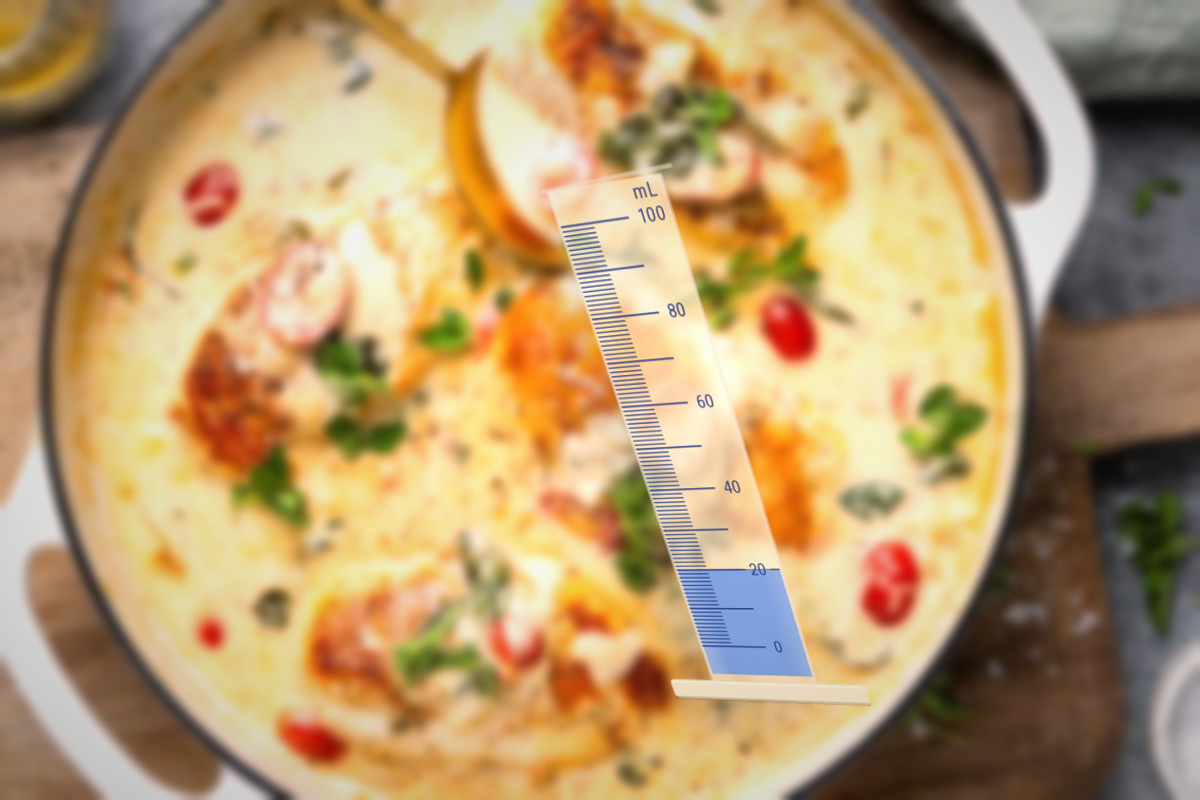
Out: **20** mL
